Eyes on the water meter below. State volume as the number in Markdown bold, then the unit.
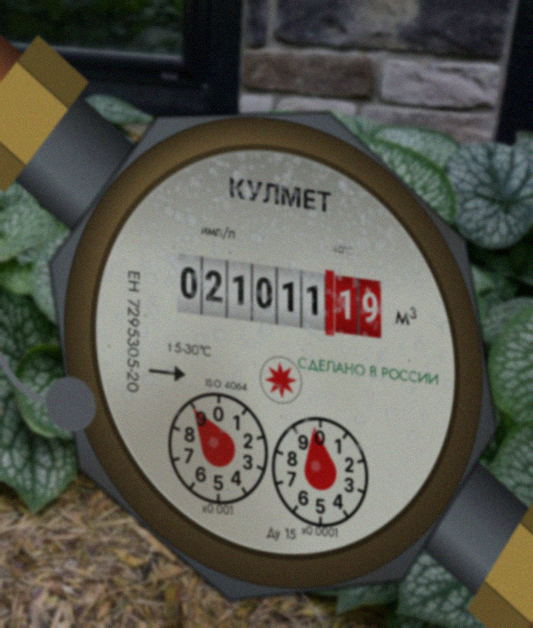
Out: **21011.1989** m³
